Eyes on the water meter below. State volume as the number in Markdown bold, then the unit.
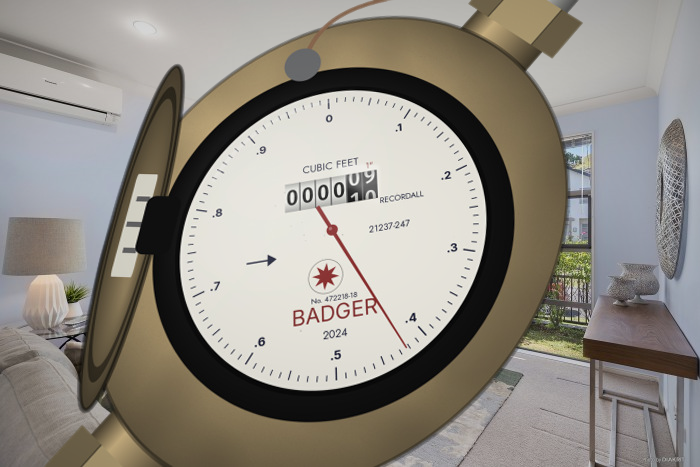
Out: **9.42** ft³
